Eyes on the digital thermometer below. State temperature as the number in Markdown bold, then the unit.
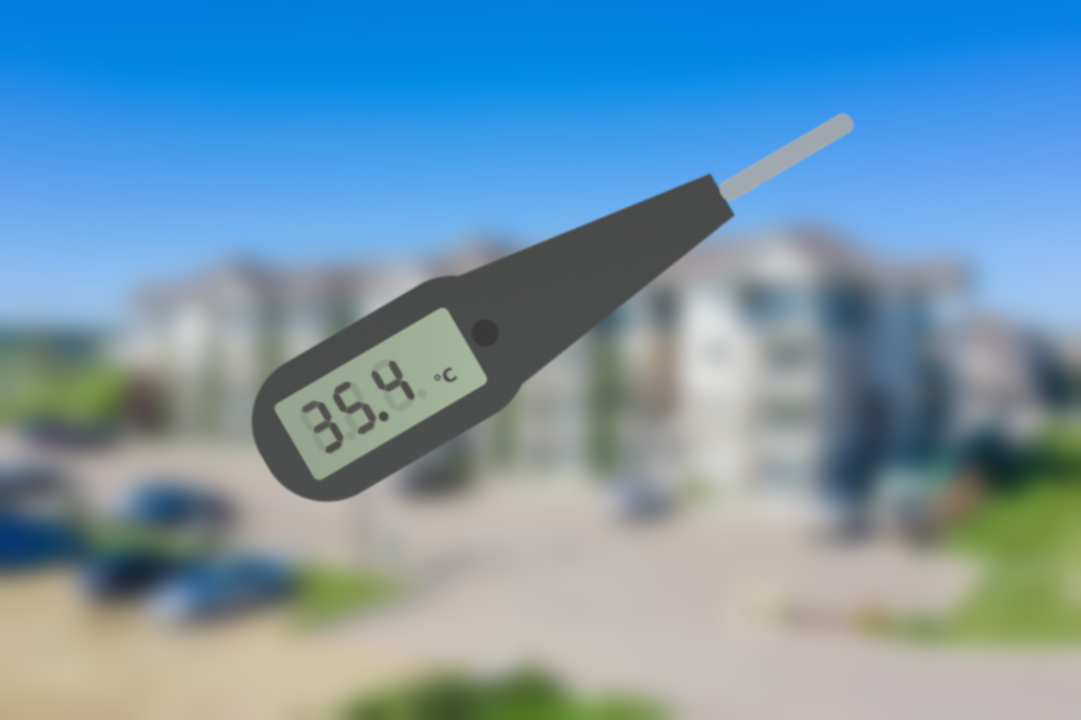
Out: **35.4** °C
